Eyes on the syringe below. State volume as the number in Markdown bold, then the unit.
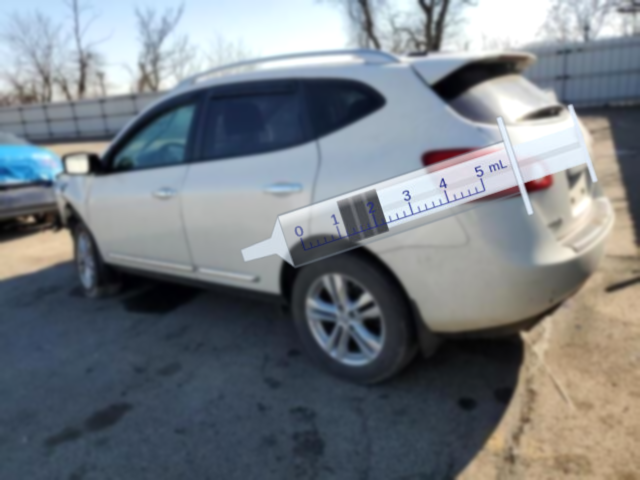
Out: **1.2** mL
